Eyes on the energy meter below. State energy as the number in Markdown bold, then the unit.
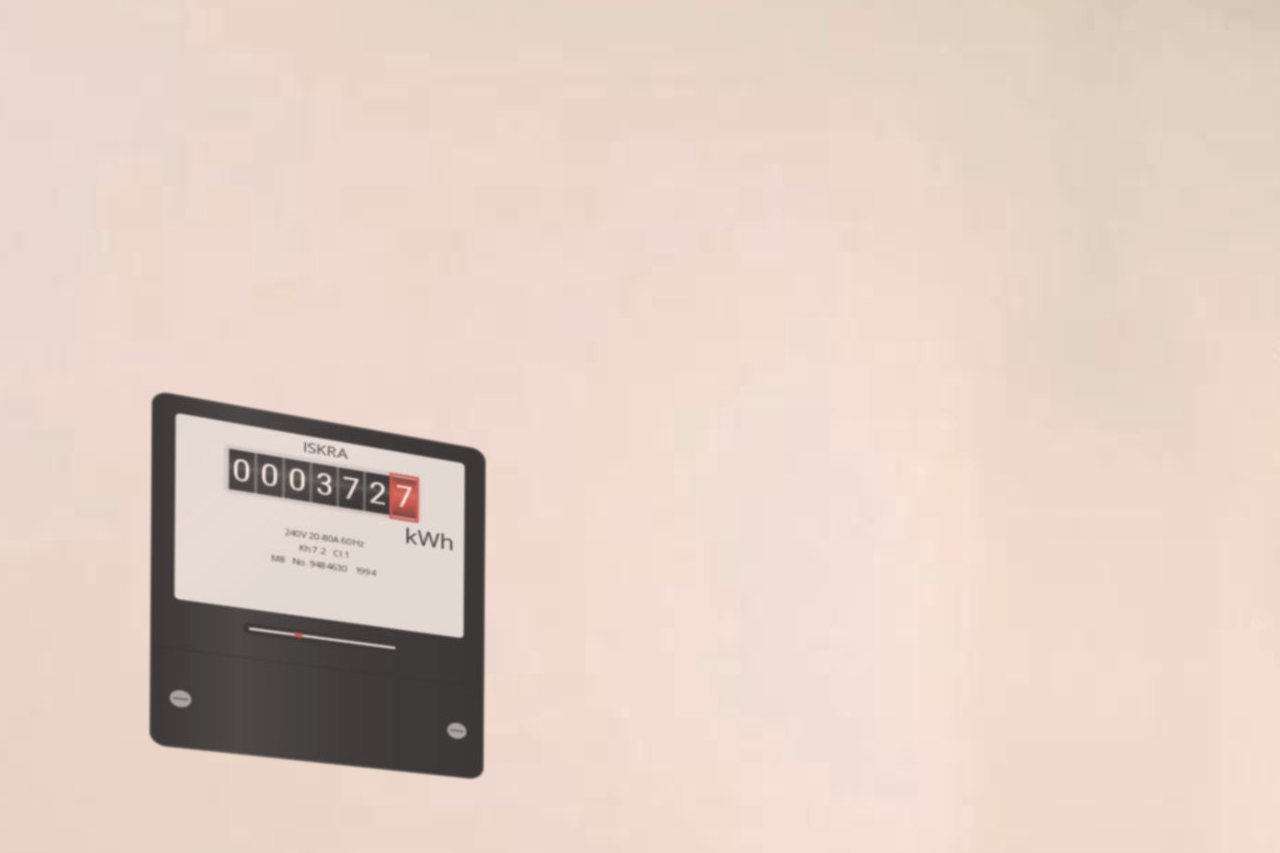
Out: **372.7** kWh
